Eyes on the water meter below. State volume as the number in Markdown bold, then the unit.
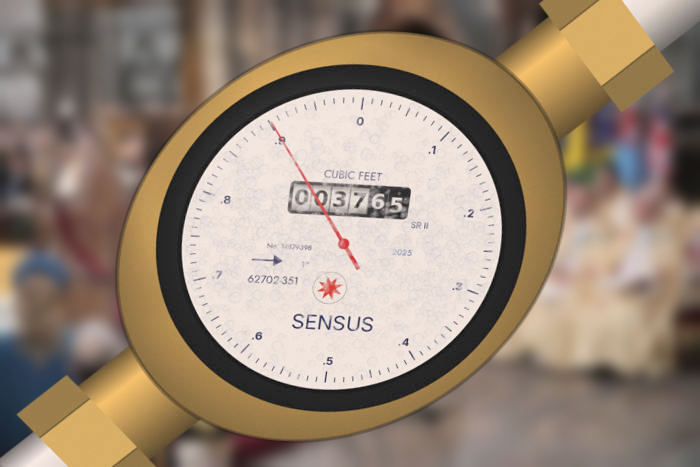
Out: **3764.90** ft³
